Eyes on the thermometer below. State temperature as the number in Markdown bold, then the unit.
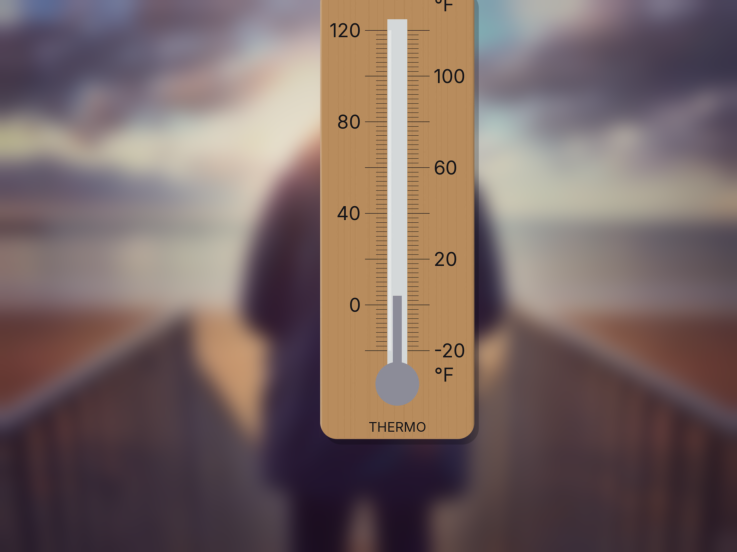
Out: **4** °F
